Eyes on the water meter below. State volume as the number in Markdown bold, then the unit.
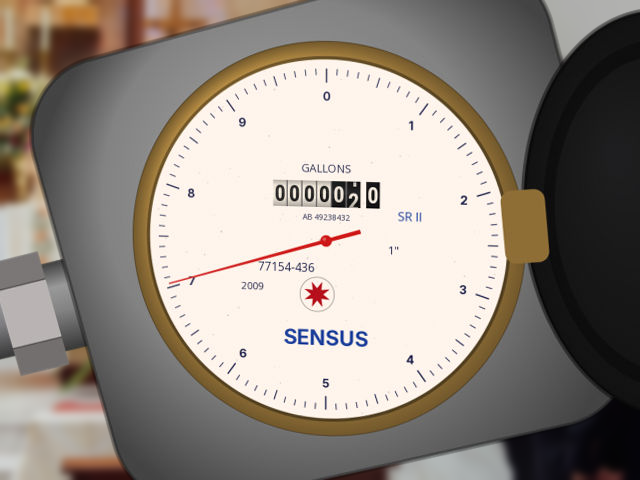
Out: **17.0** gal
